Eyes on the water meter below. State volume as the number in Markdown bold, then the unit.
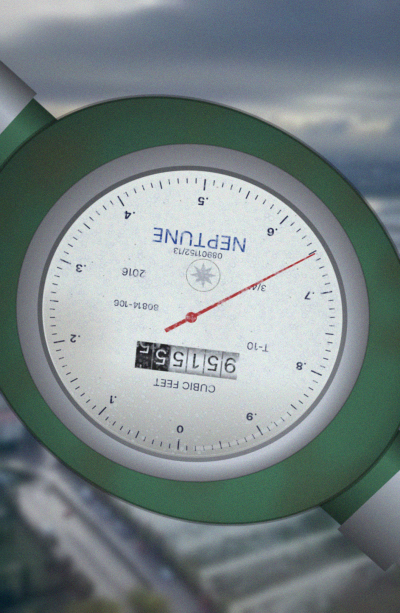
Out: **951554.65** ft³
